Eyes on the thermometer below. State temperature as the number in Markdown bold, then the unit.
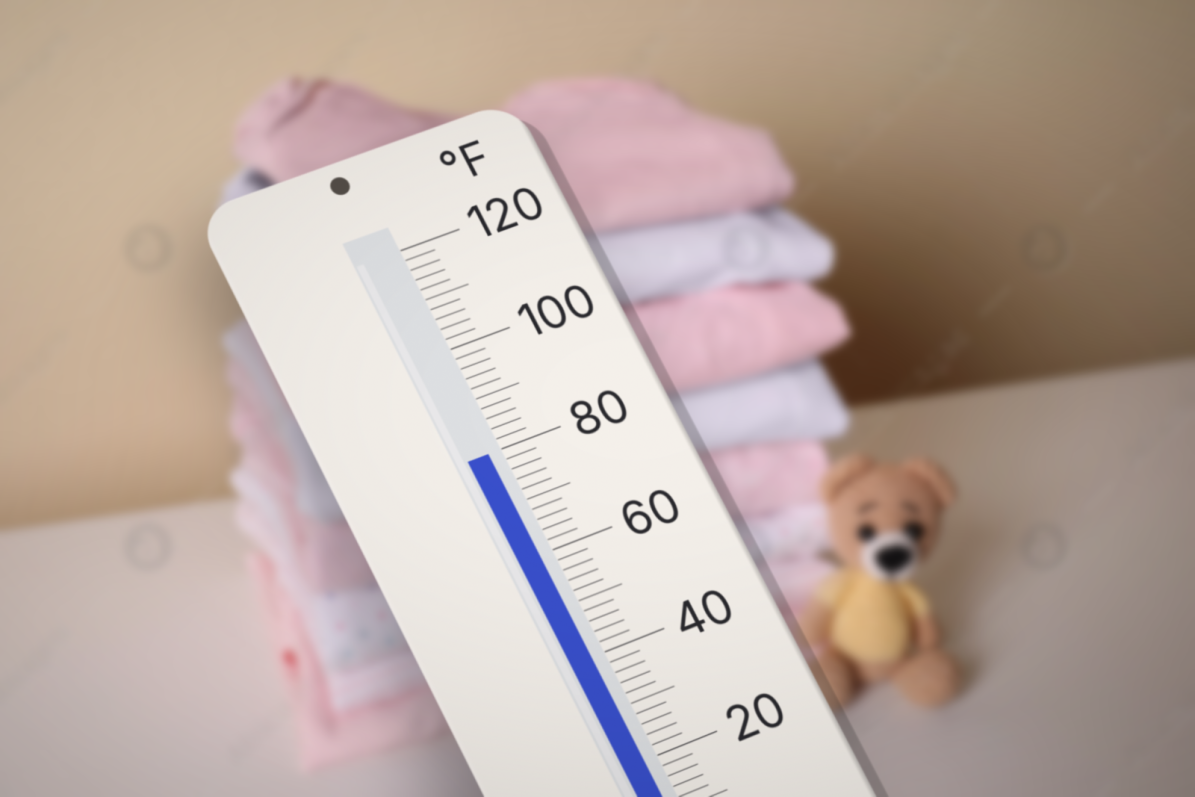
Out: **80** °F
